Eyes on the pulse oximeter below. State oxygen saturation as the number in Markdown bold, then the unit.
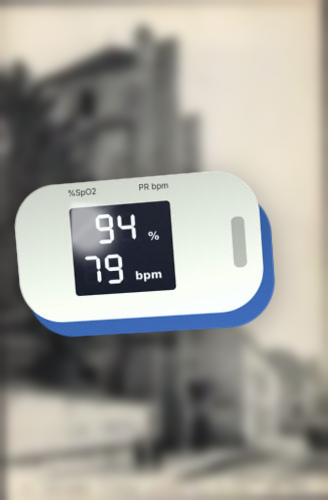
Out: **94** %
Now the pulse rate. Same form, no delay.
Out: **79** bpm
